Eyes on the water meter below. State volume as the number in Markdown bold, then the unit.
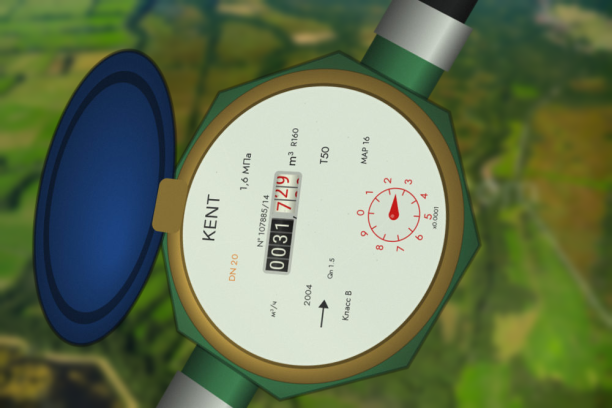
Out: **31.7292** m³
